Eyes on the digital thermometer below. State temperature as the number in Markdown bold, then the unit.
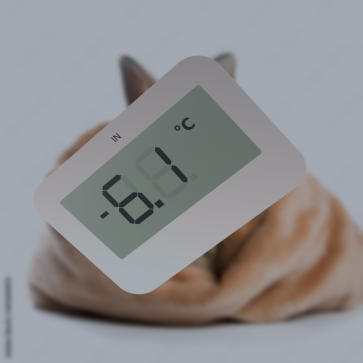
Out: **-6.1** °C
